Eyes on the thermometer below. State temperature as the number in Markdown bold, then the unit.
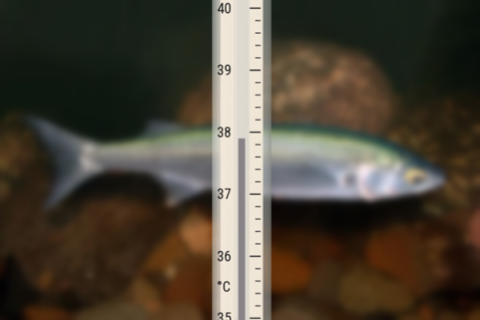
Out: **37.9** °C
